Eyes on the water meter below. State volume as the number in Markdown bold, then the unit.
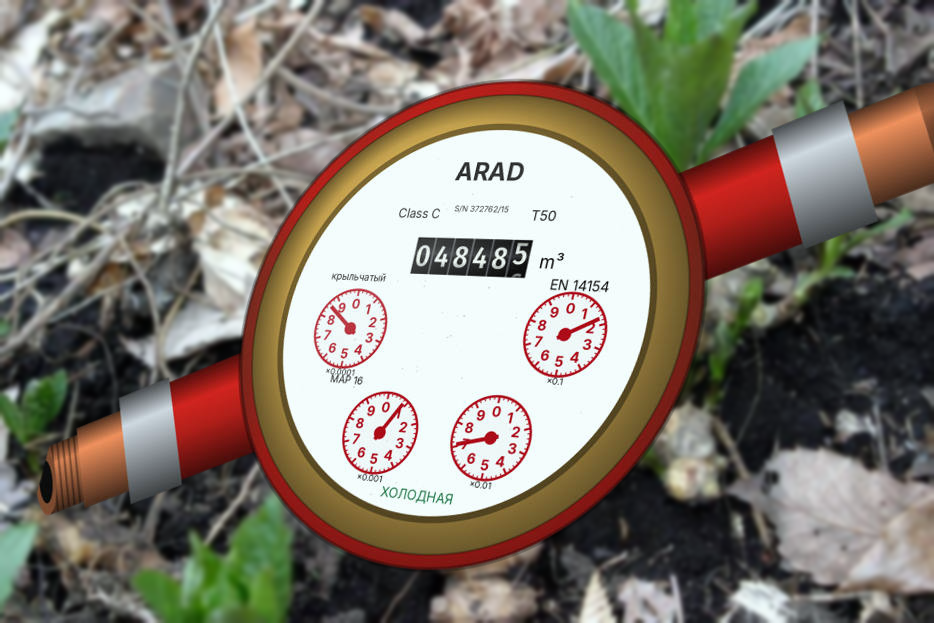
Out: **48485.1708** m³
